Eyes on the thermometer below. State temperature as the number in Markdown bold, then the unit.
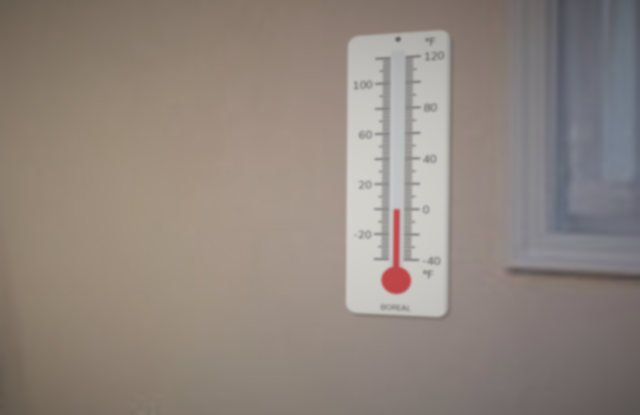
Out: **0** °F
